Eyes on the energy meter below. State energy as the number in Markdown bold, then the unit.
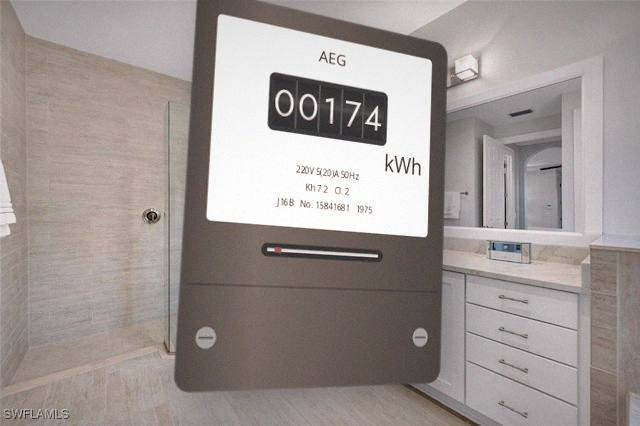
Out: **174** kWh
